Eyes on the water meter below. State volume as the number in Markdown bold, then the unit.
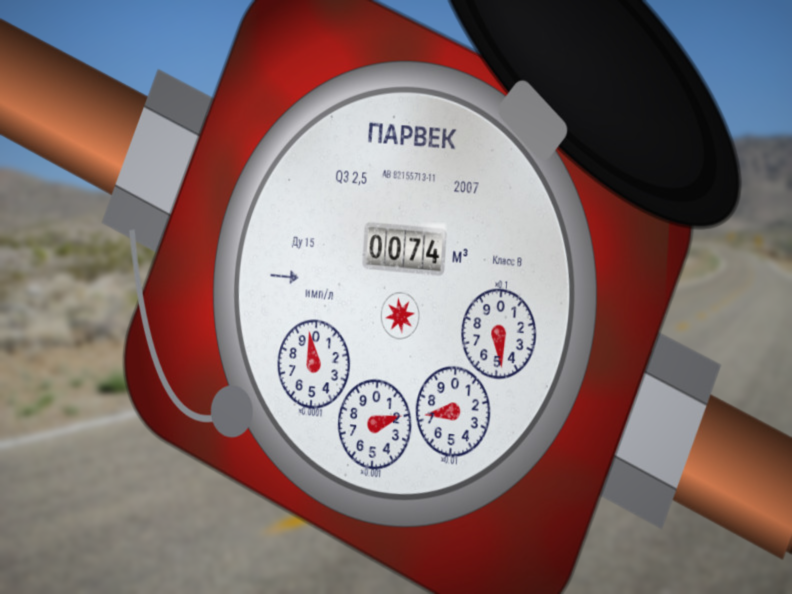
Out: **74.4719** m³
